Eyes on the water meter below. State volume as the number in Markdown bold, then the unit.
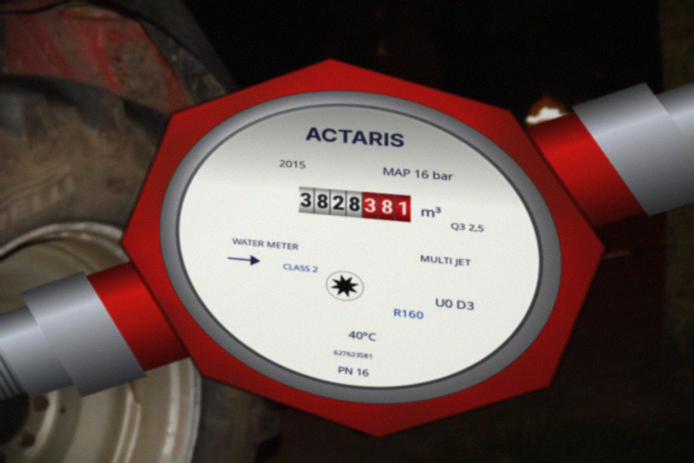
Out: **3828.381** m³
